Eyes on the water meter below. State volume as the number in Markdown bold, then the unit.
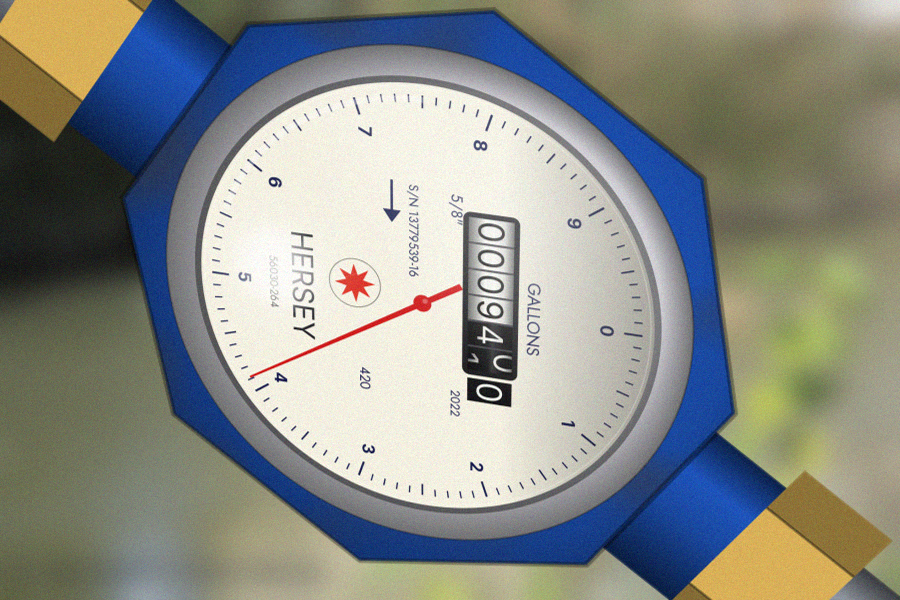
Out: **9404.1** gal
